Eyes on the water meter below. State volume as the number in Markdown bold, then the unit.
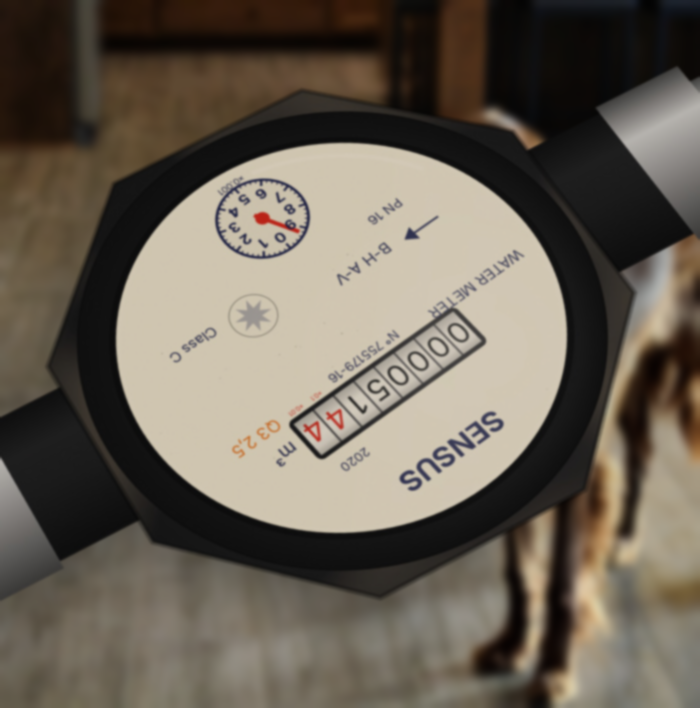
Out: **51.439** m³
